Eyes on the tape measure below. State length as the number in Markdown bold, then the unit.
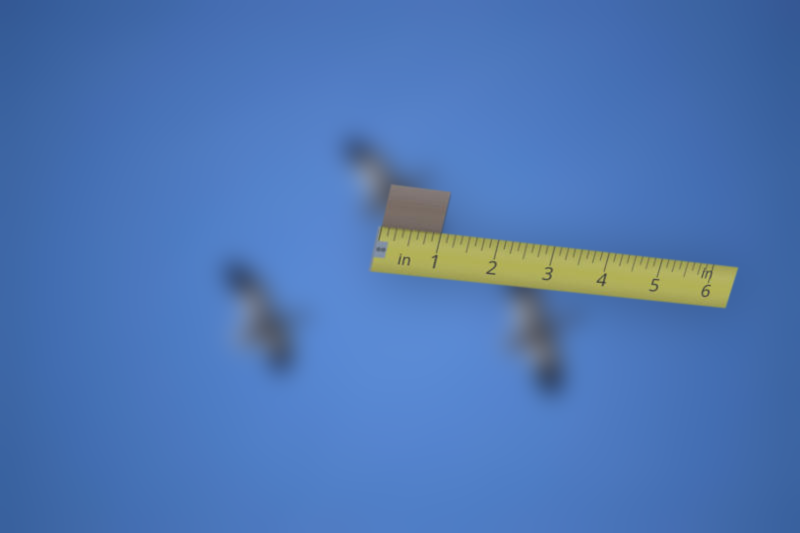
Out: **1** in
